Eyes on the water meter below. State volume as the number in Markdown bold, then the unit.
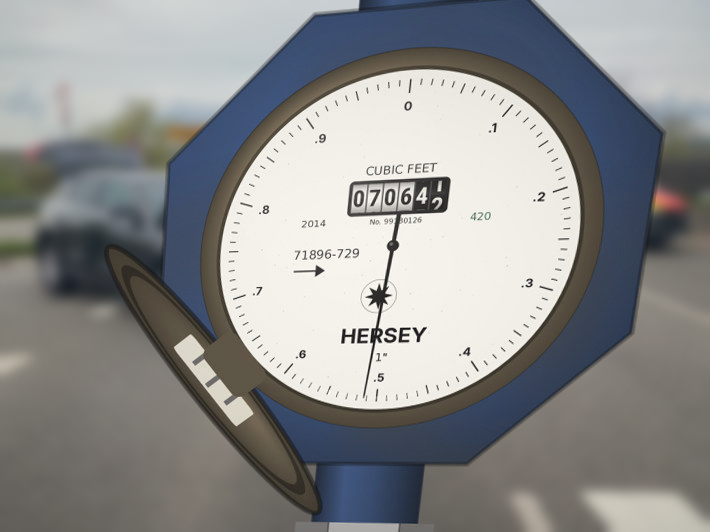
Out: **70641.51** ft³
